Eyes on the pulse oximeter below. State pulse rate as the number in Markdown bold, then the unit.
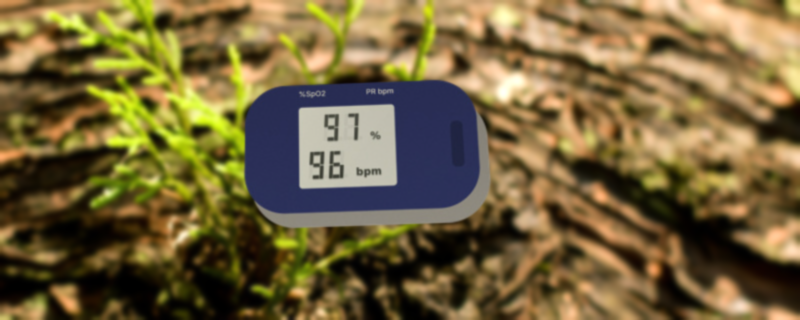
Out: **96** bpm
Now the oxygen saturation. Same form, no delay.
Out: **97** %
